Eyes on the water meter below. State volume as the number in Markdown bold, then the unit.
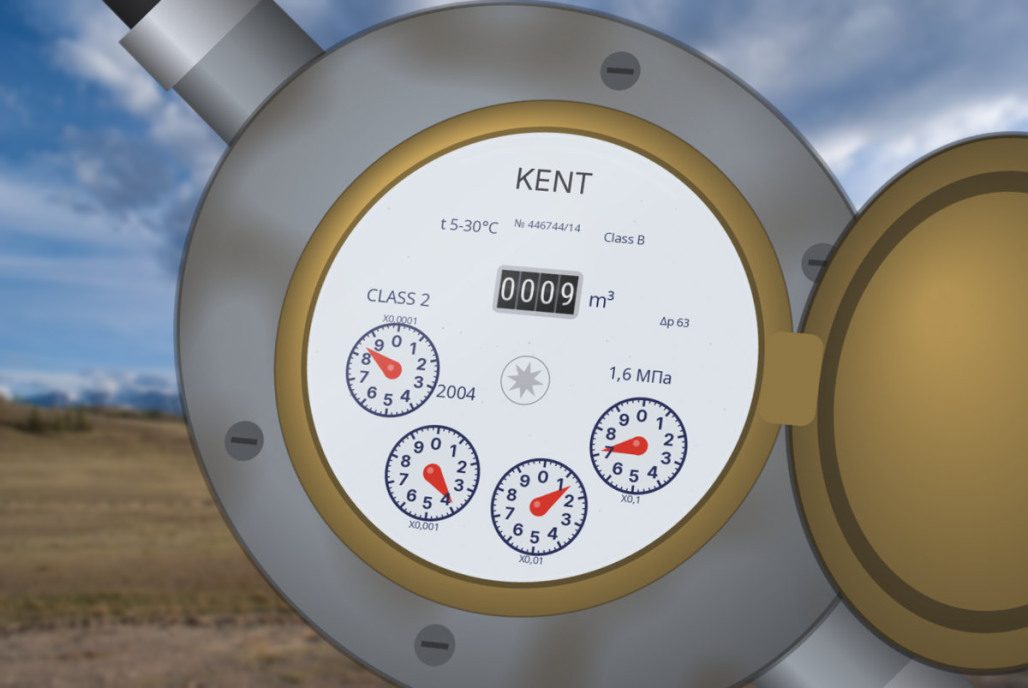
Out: **9.7138** m³
